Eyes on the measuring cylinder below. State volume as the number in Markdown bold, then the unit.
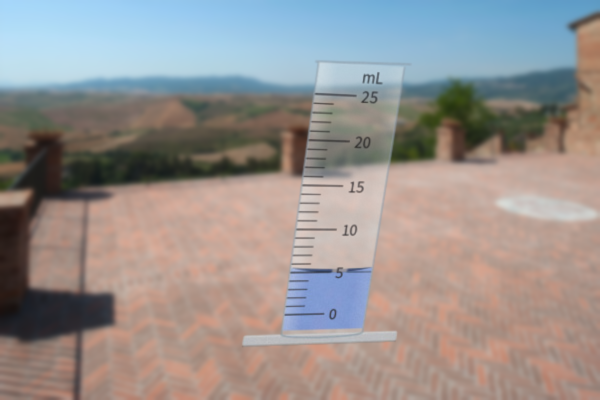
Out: **5** mL
